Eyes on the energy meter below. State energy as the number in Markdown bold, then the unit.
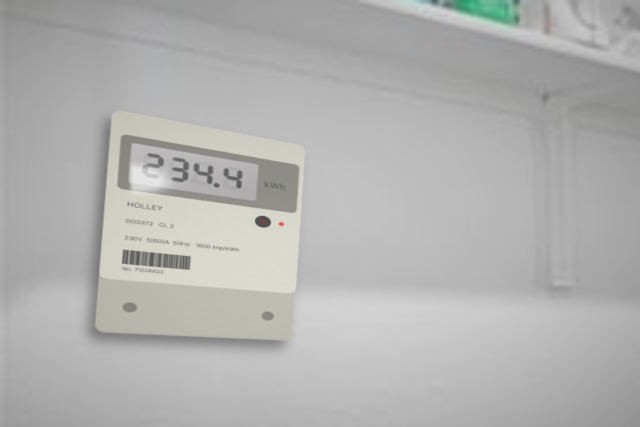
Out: **234.4** kWh
